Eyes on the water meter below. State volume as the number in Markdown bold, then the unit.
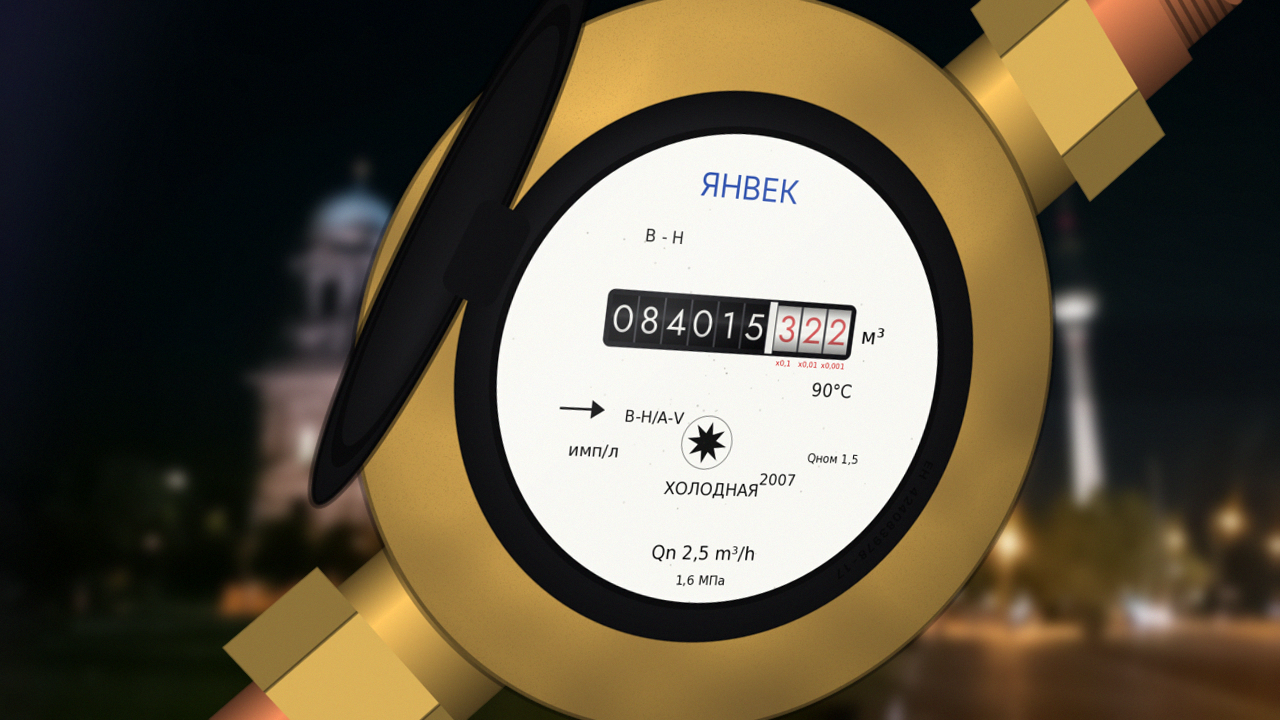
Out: **84015.322** m³
